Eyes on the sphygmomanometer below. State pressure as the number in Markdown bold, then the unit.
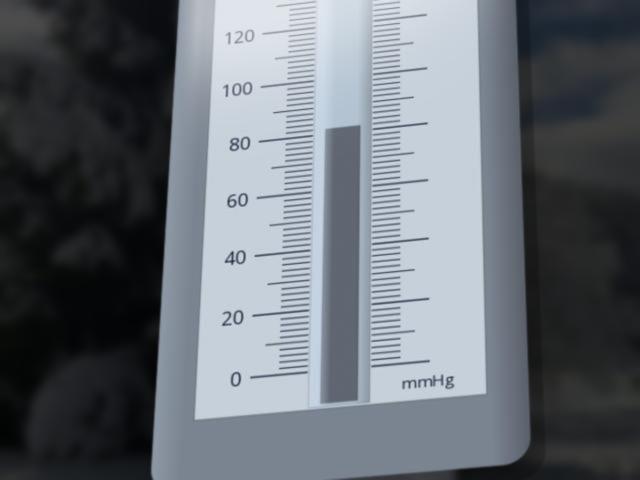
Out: **82** mmHg
